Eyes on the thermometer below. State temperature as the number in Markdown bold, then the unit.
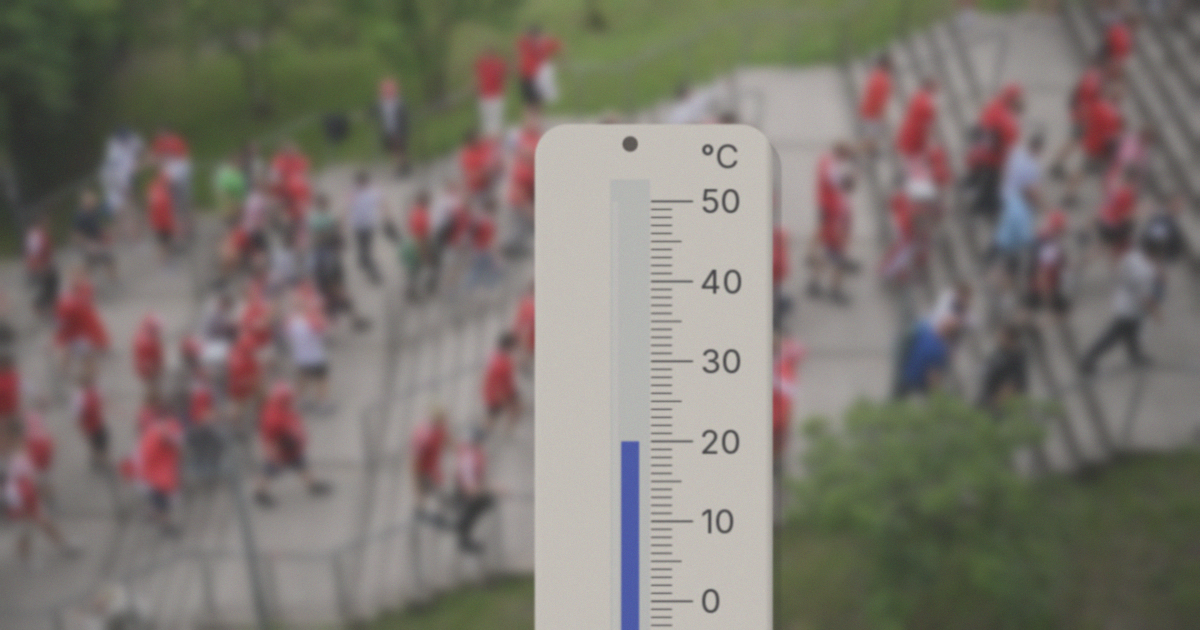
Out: **20** °C
